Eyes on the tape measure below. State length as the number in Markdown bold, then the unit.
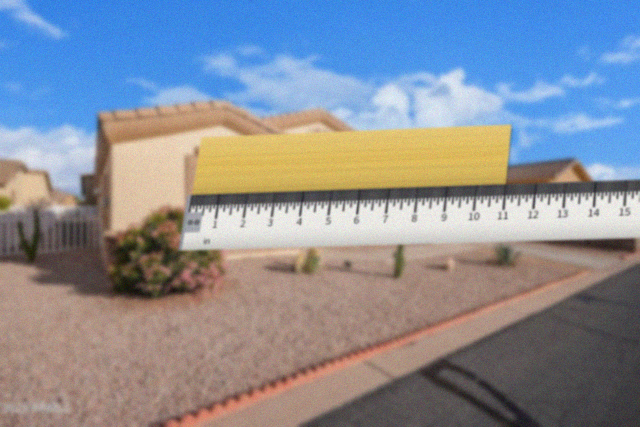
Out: **11** in
